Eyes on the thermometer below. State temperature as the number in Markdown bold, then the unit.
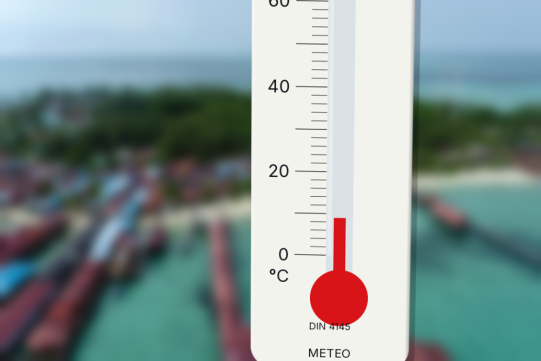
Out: **9** °C
